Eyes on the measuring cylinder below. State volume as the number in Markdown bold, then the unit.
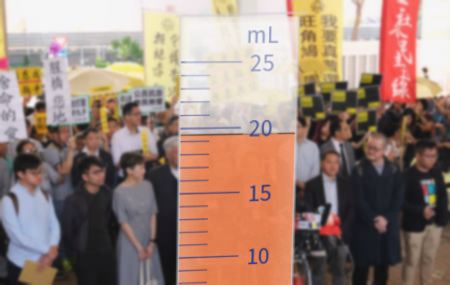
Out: **19.5** mL
